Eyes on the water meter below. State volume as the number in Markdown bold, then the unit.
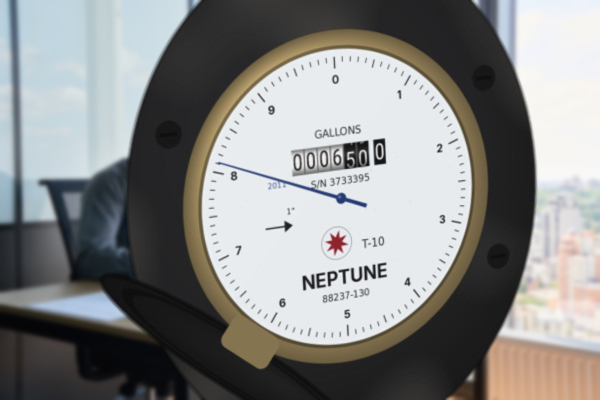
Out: **6498.1** gal
